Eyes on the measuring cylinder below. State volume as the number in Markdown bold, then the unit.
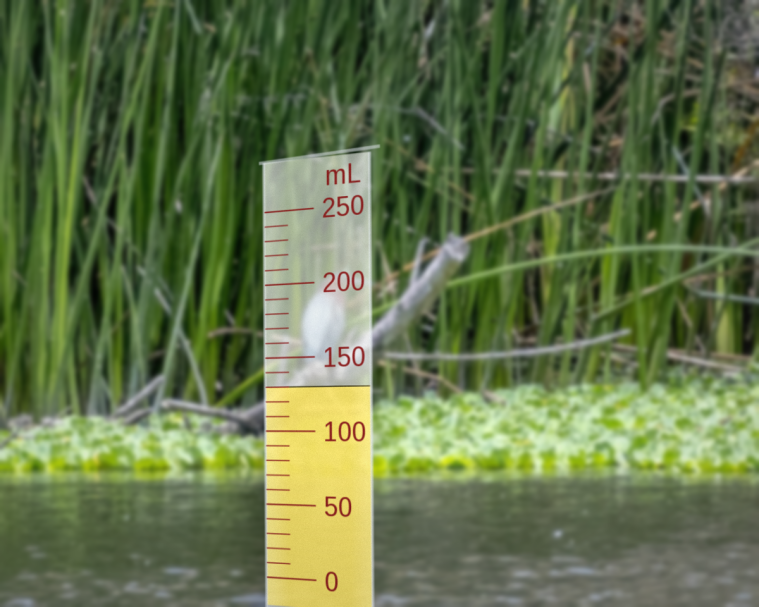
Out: **130** mL
